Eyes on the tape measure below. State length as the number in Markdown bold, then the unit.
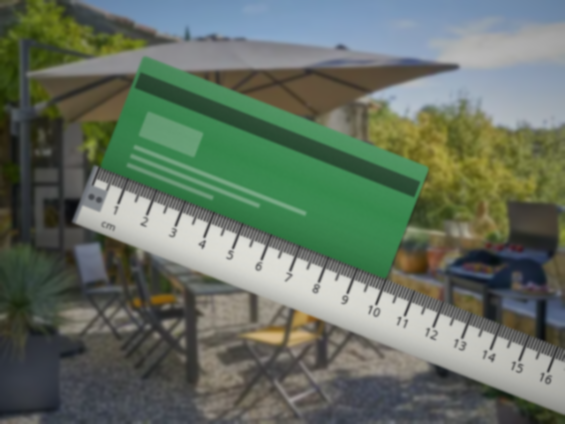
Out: **10** cm
